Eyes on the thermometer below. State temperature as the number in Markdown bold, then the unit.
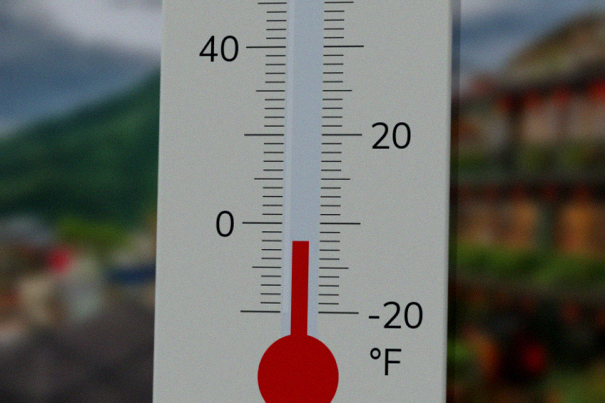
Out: **-4** °F
